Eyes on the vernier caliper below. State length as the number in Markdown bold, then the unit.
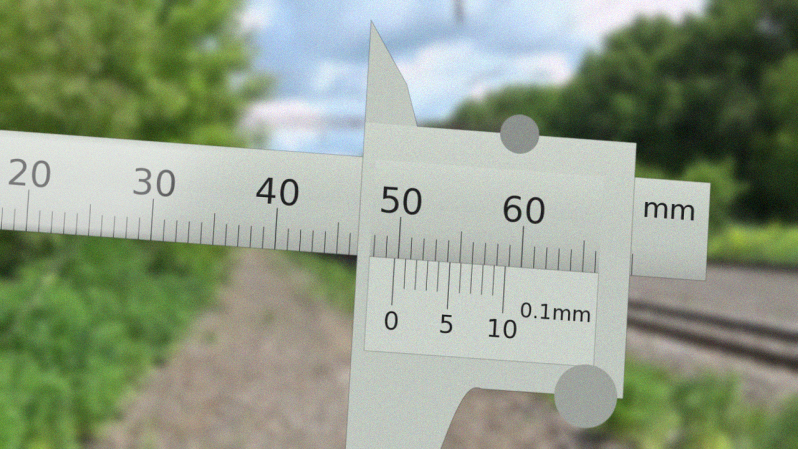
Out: **49.7** mm
